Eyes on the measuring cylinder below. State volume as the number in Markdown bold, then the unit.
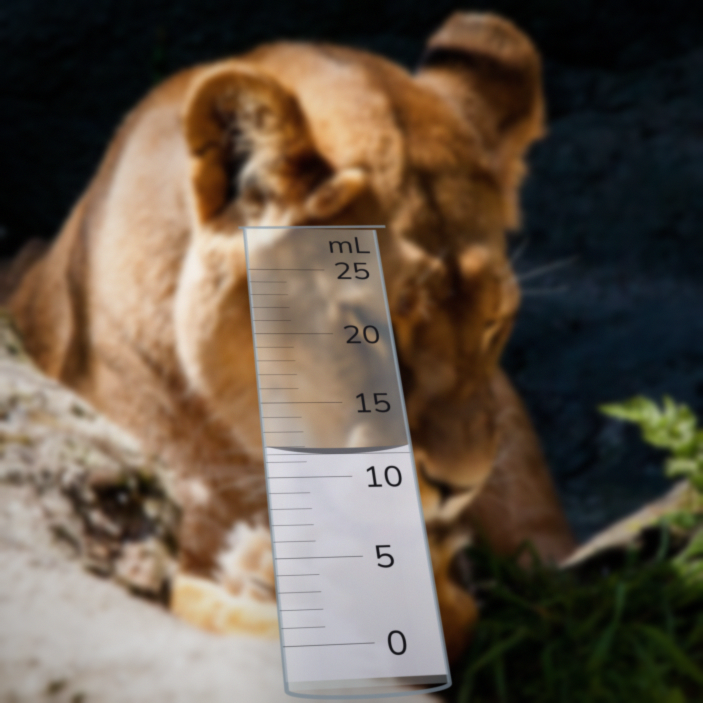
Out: **11.5** mL
